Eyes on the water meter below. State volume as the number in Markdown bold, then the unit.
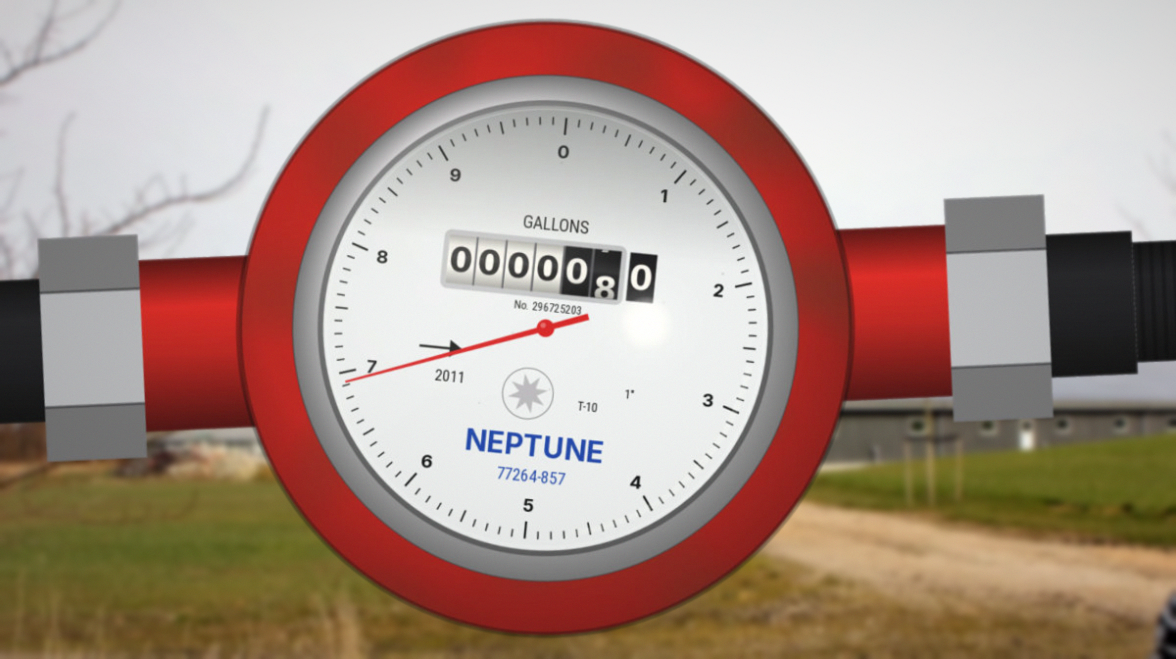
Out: **76.9** gal
